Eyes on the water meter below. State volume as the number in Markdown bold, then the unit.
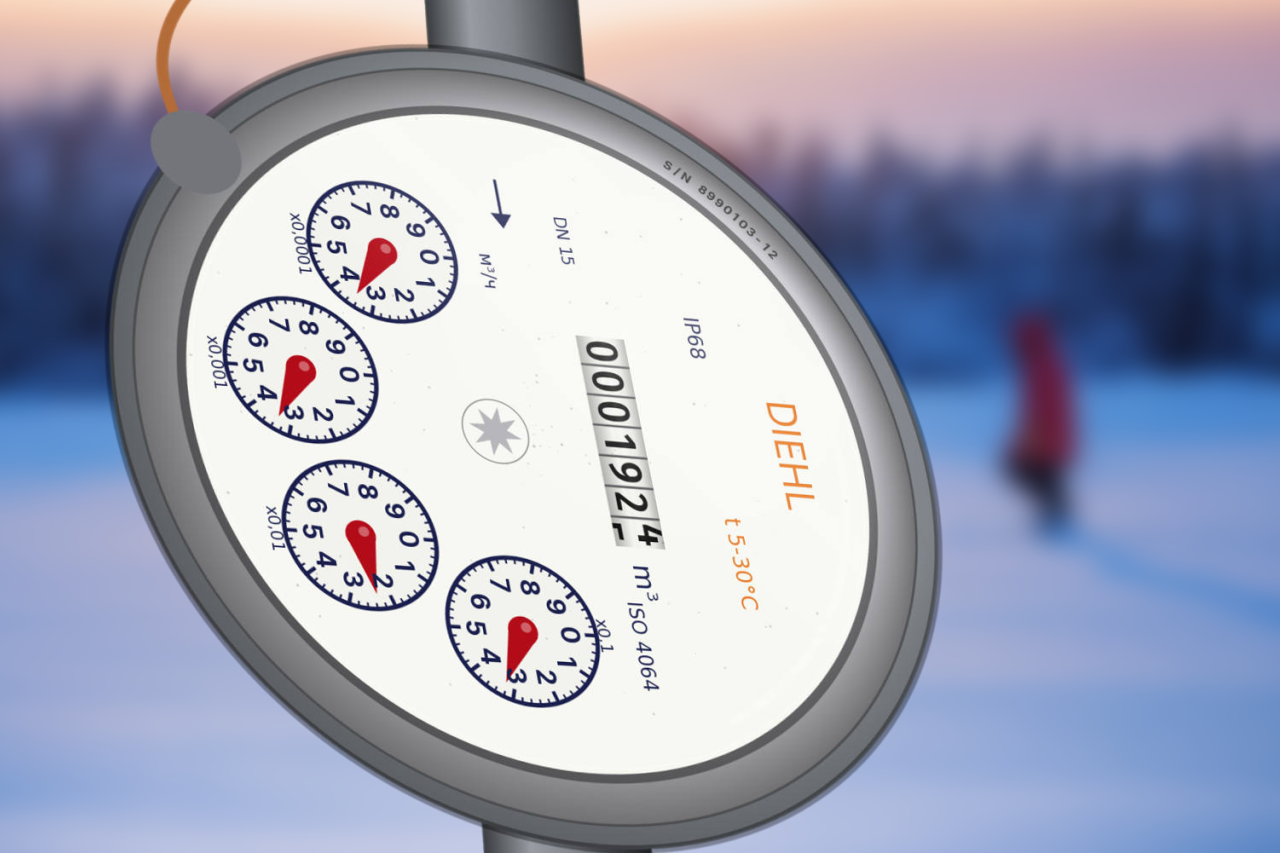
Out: **1924.3233** m³
